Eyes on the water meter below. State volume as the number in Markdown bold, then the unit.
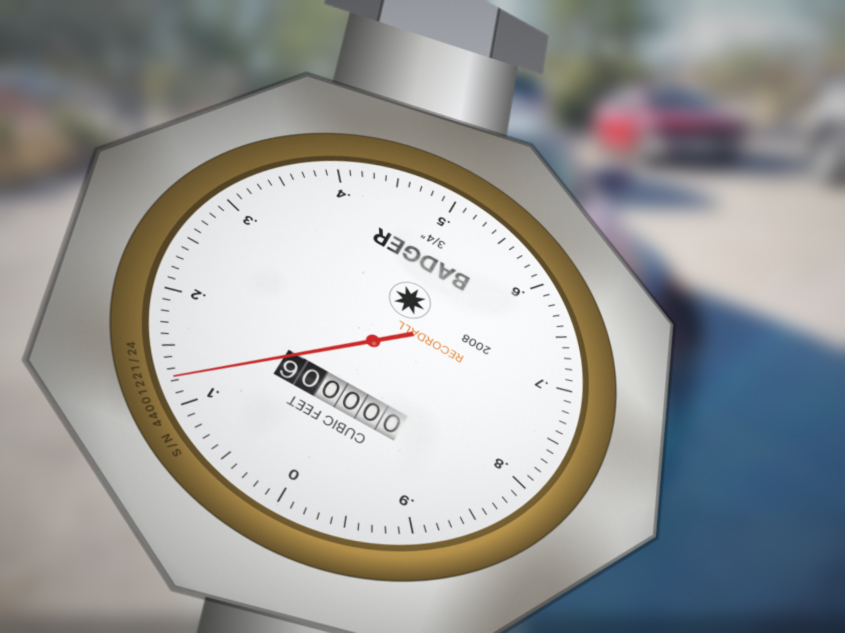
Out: **6.12** ft³
